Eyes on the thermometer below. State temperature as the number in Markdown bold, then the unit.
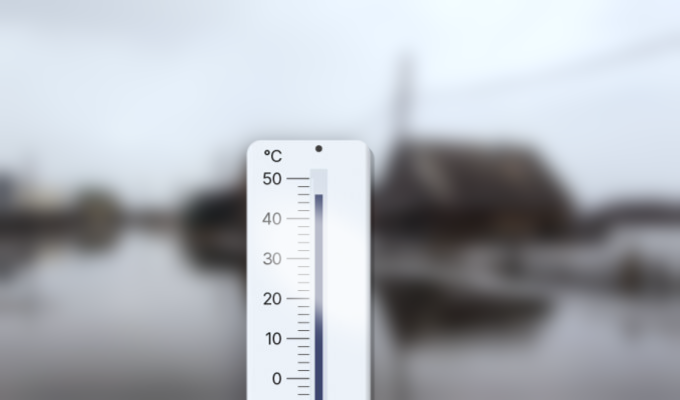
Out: **46** °C
